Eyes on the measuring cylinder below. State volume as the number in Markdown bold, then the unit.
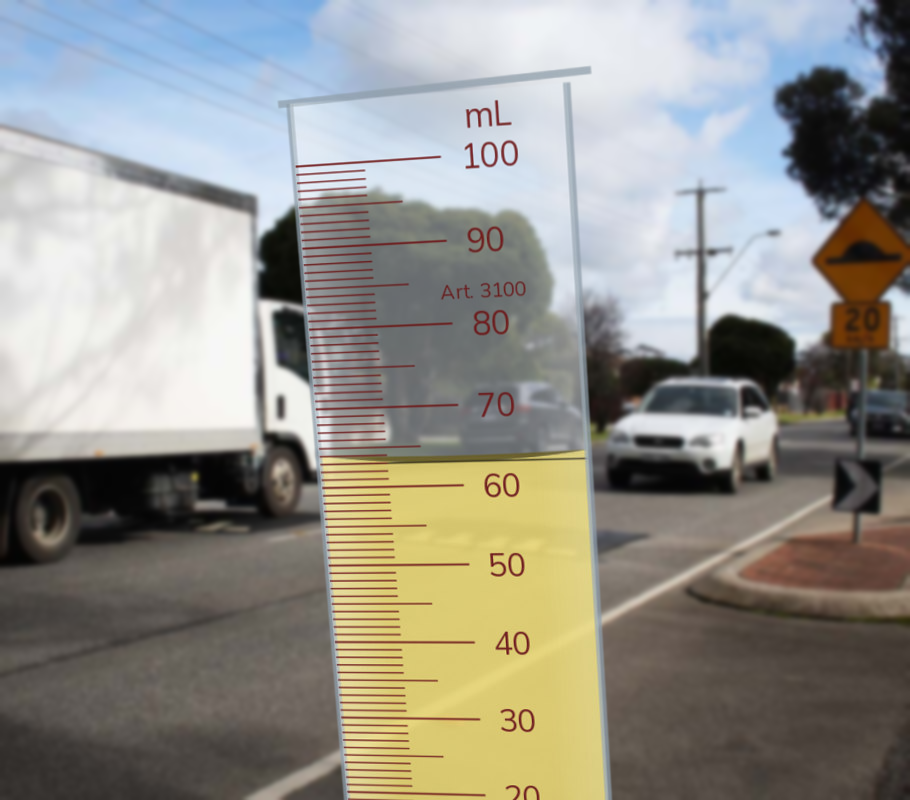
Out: **63** mL
